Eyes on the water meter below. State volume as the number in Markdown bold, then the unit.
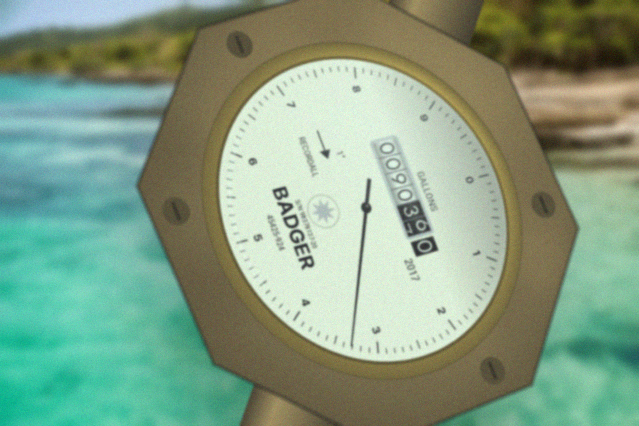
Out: **90363.3** gal
